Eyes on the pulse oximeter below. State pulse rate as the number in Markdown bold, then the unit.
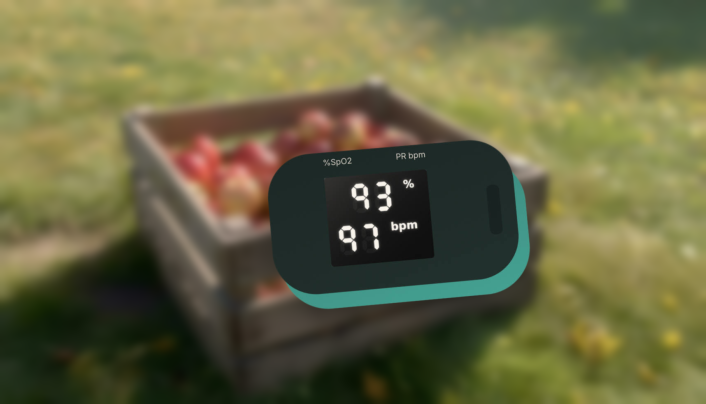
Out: **97** bpm
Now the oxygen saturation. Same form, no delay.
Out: **93** %
